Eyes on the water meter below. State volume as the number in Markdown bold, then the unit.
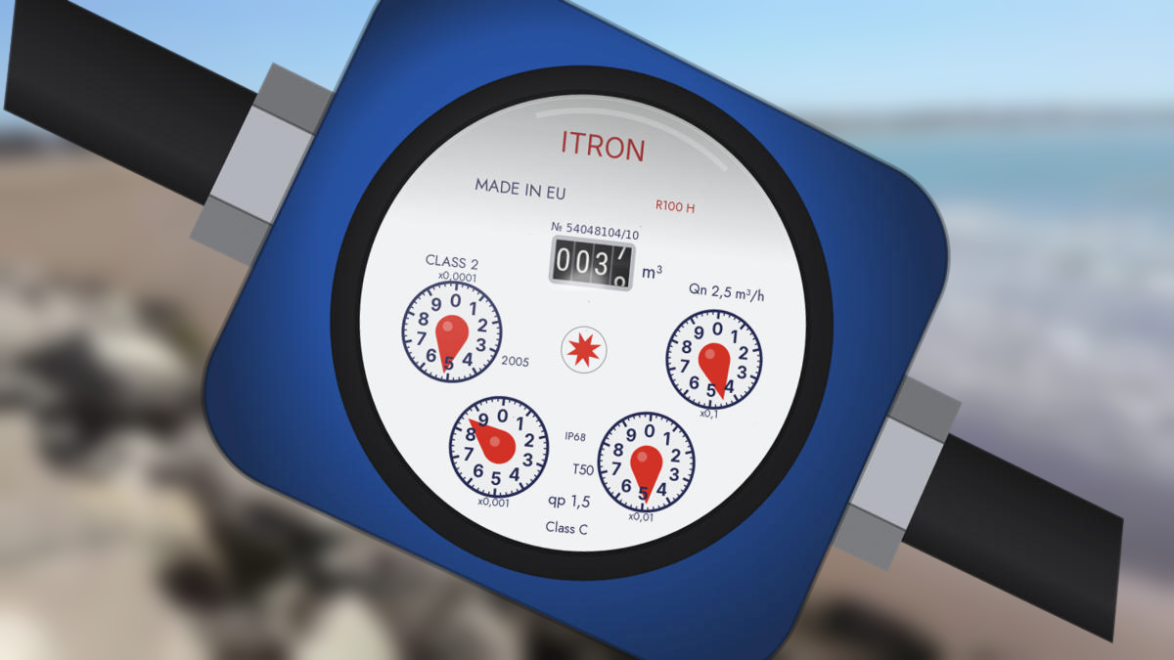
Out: **37.4485** m³
